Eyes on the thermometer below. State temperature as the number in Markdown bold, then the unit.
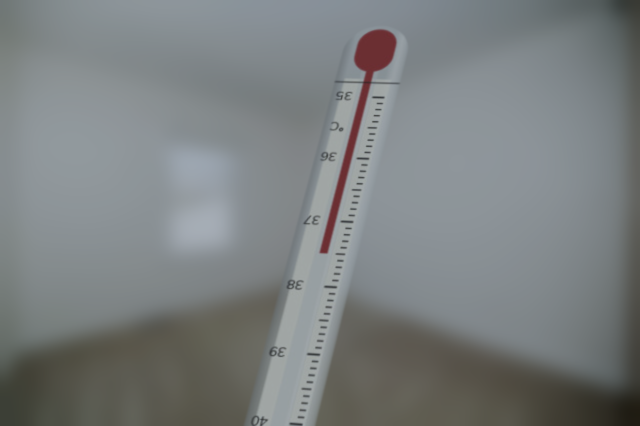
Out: **37.5** °C
